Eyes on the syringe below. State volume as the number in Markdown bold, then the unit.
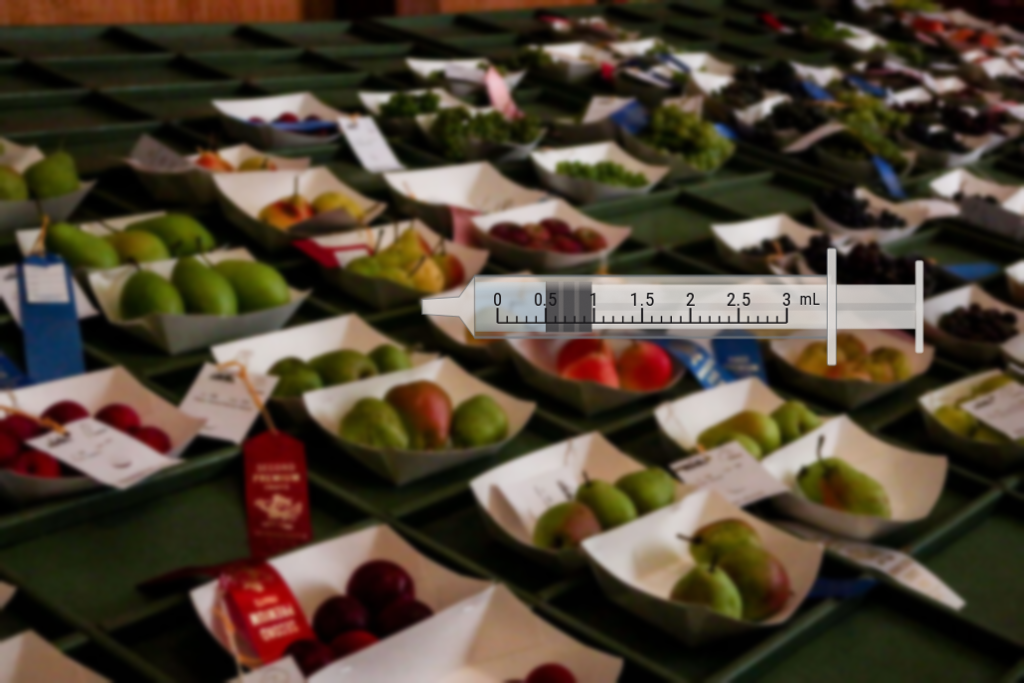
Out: **0.5** mL
